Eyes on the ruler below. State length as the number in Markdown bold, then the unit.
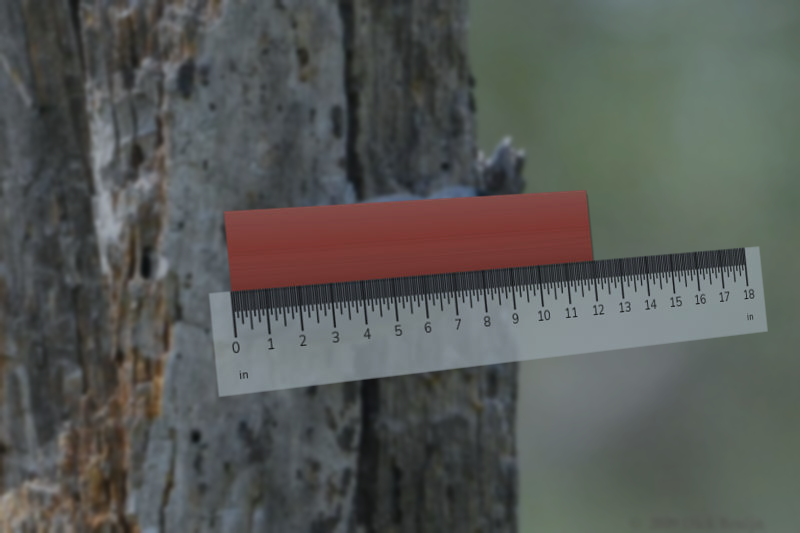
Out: **12** in
